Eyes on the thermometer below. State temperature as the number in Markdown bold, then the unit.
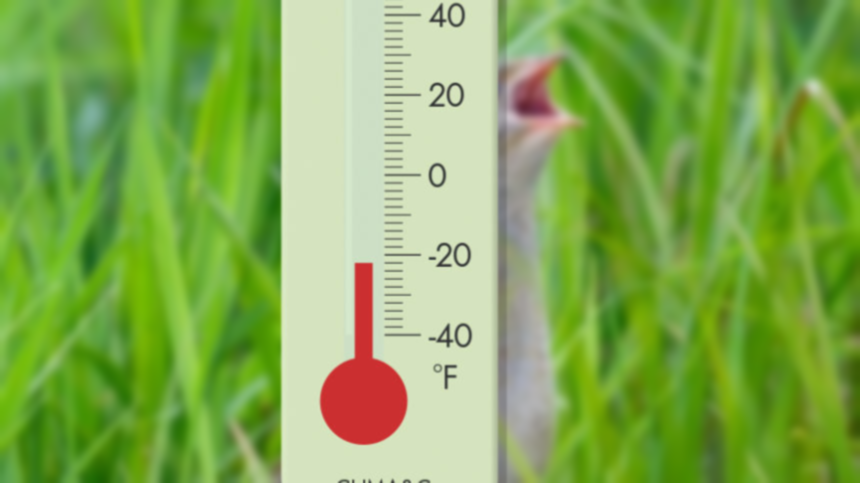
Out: **-22** °F
